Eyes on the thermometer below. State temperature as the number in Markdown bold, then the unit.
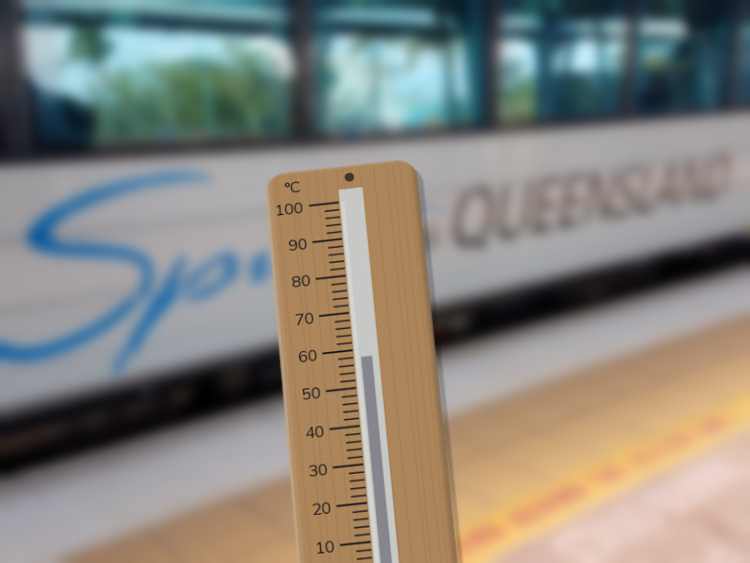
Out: **58** °C
